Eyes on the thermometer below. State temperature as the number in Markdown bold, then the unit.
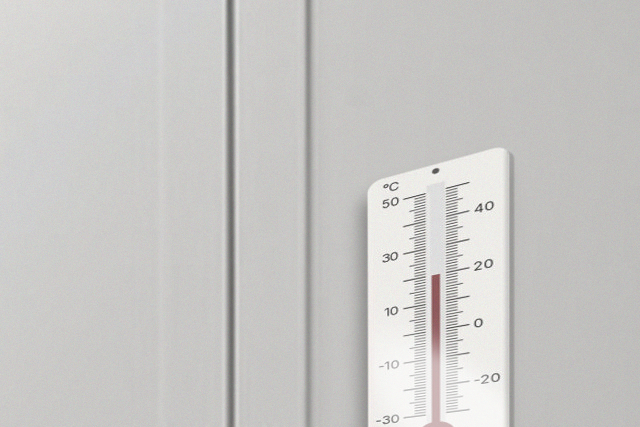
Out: **20** °C
